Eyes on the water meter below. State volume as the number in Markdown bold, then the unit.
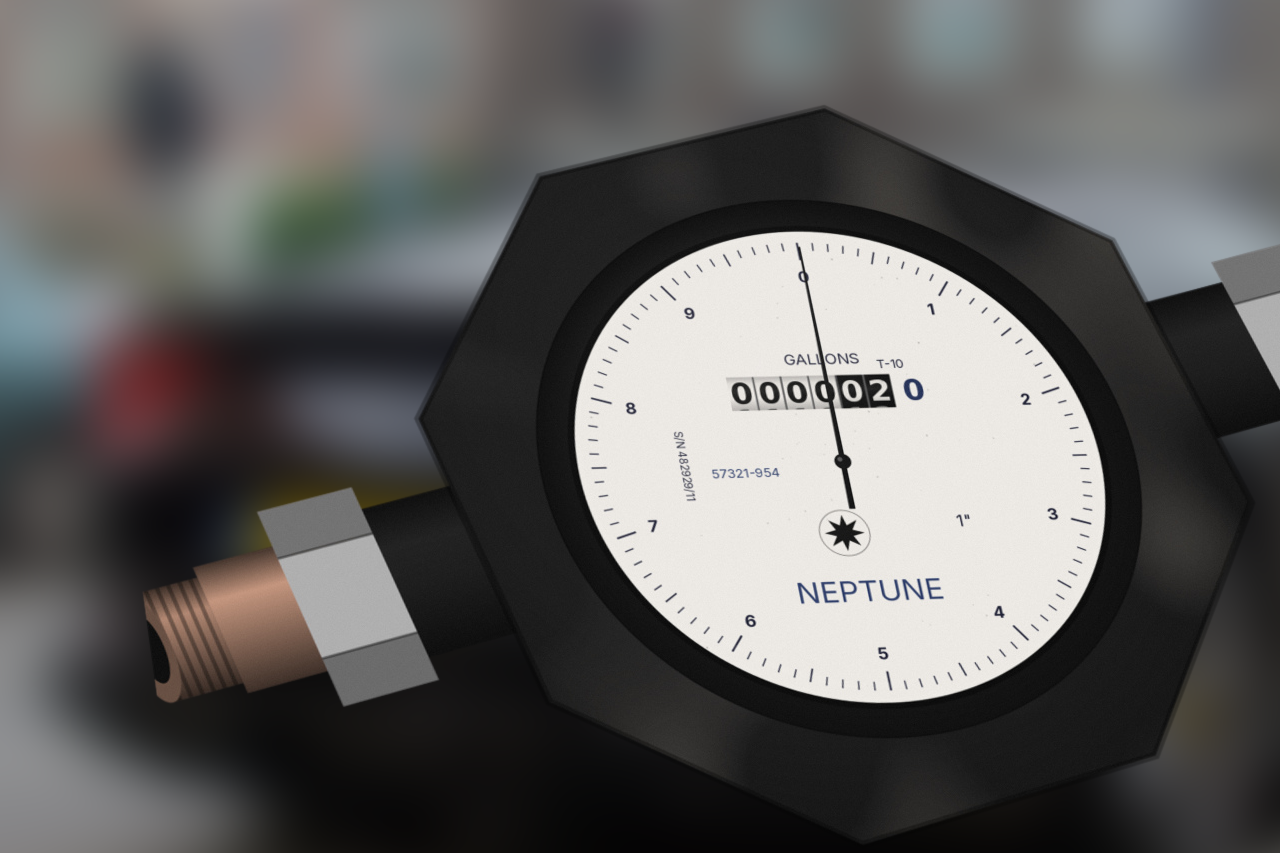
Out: **20.0** gal
